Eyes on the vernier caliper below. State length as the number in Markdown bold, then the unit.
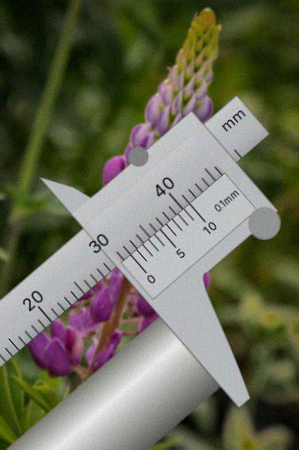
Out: **32.0** mm
